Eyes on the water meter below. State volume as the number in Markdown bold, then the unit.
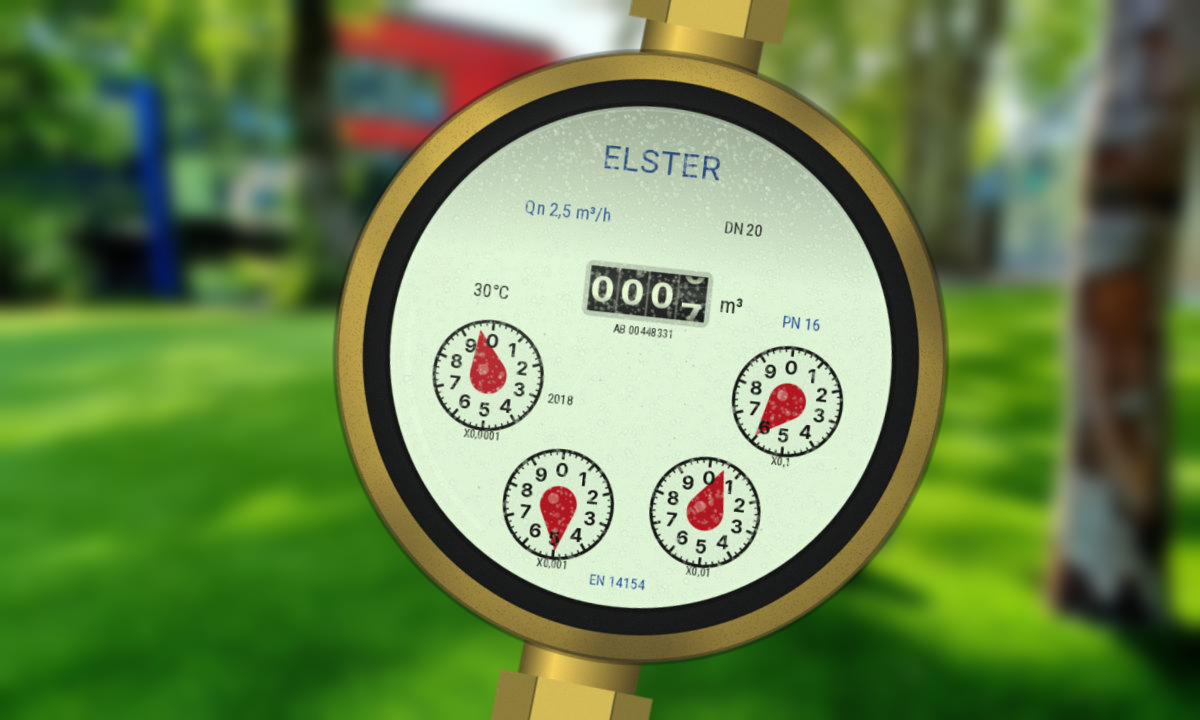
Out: **6.6049** m³
